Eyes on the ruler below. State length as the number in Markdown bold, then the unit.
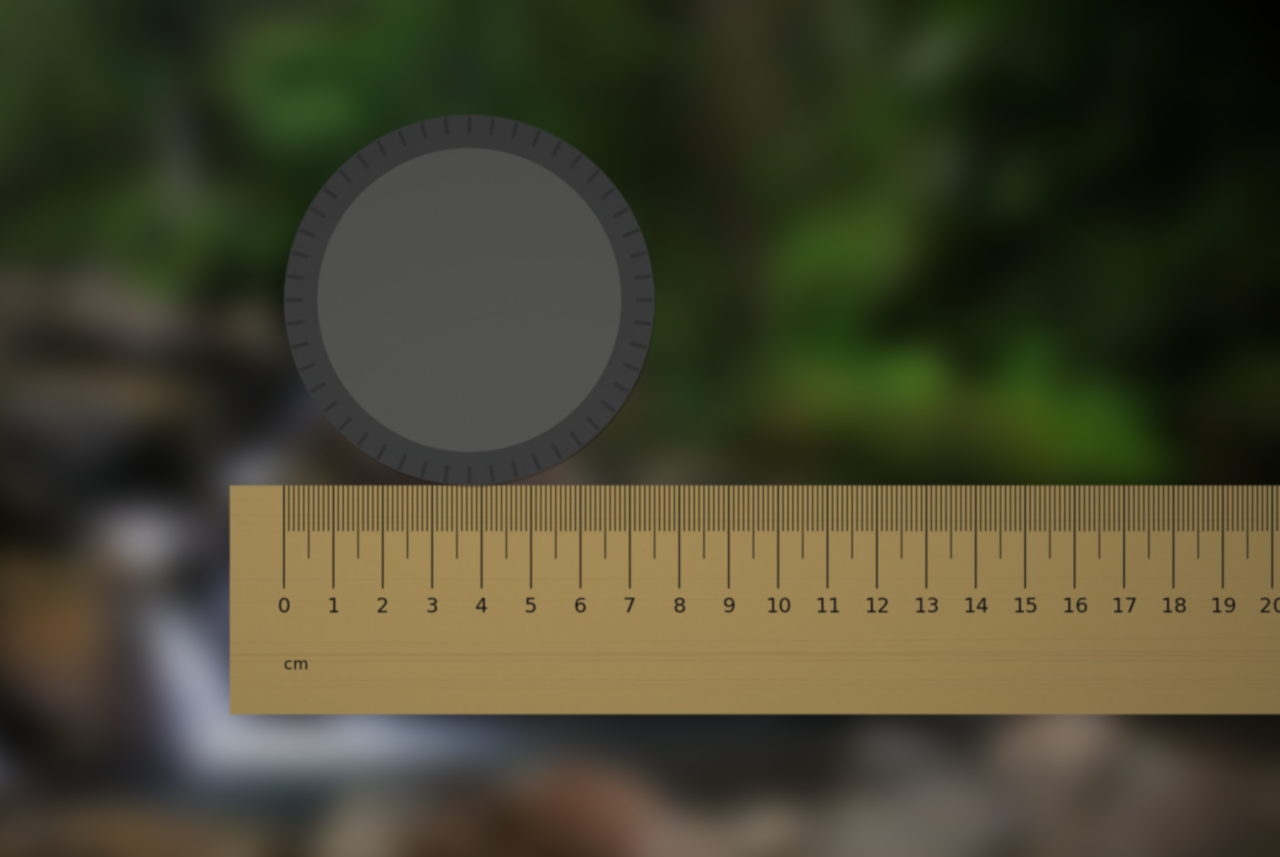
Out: **7.5** cm
